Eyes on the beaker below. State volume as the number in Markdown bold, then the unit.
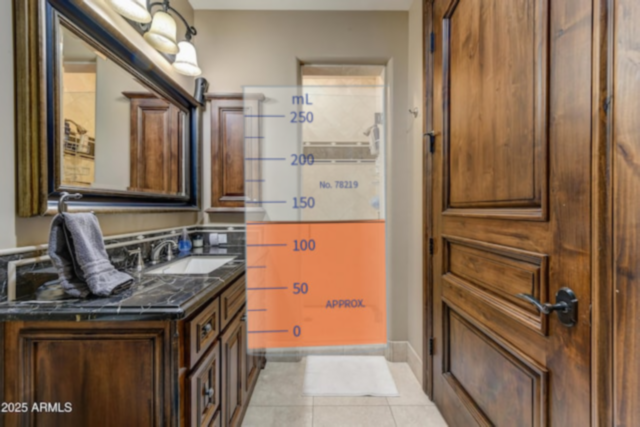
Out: **125** mL
